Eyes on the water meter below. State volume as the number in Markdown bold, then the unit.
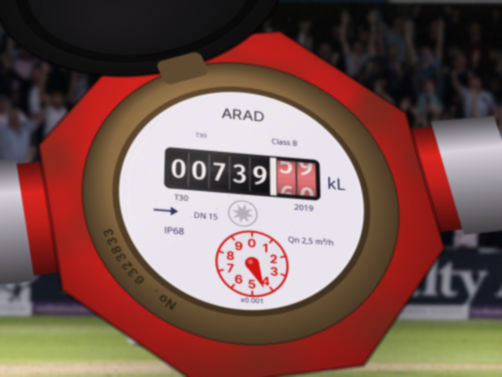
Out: **739.594** kL
